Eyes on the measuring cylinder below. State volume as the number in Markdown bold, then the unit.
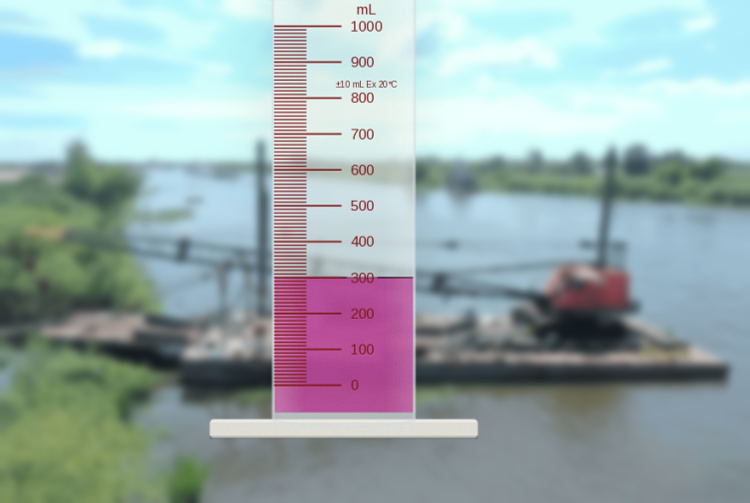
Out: **300** mL
